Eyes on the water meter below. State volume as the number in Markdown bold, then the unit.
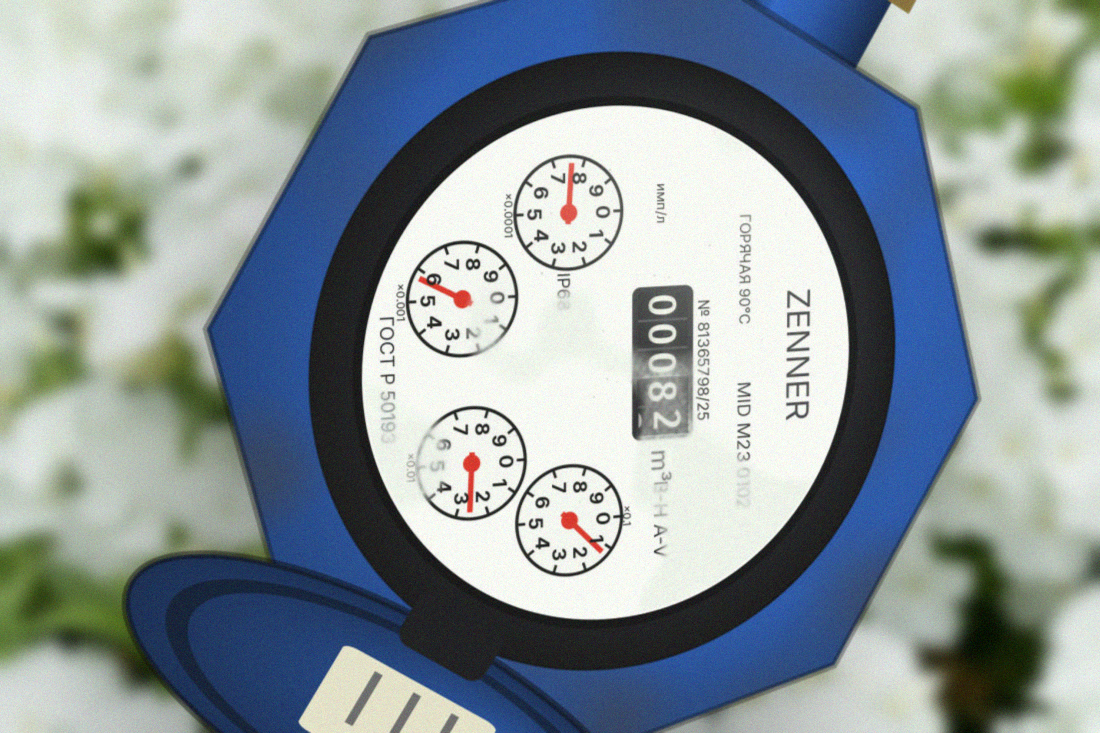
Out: **82.1257** m³
